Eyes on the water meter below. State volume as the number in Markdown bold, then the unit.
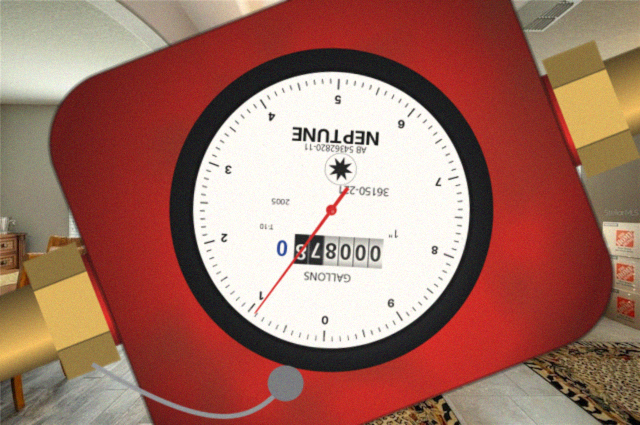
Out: **8780.9** gal
